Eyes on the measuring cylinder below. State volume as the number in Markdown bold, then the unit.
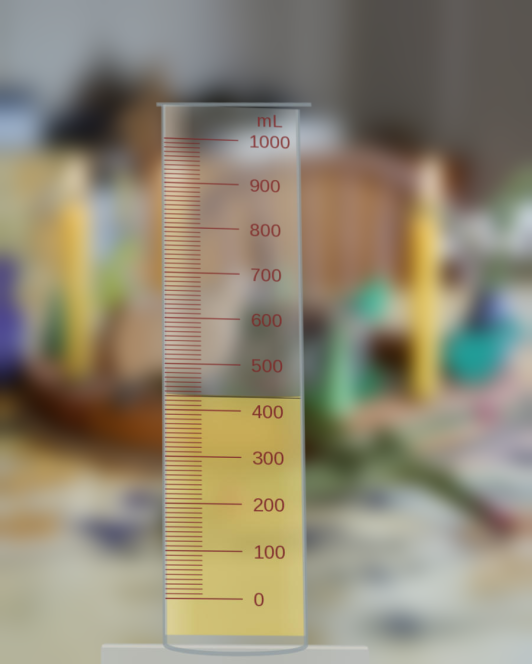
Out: **430** mL
